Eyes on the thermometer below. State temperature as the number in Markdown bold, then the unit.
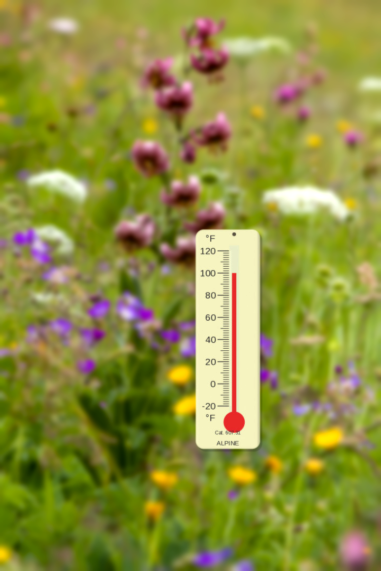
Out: **100** °F
